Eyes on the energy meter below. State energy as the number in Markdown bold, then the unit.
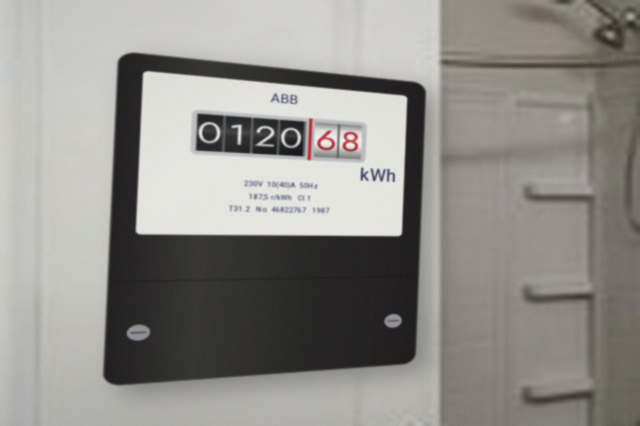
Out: **120.68** kWh
